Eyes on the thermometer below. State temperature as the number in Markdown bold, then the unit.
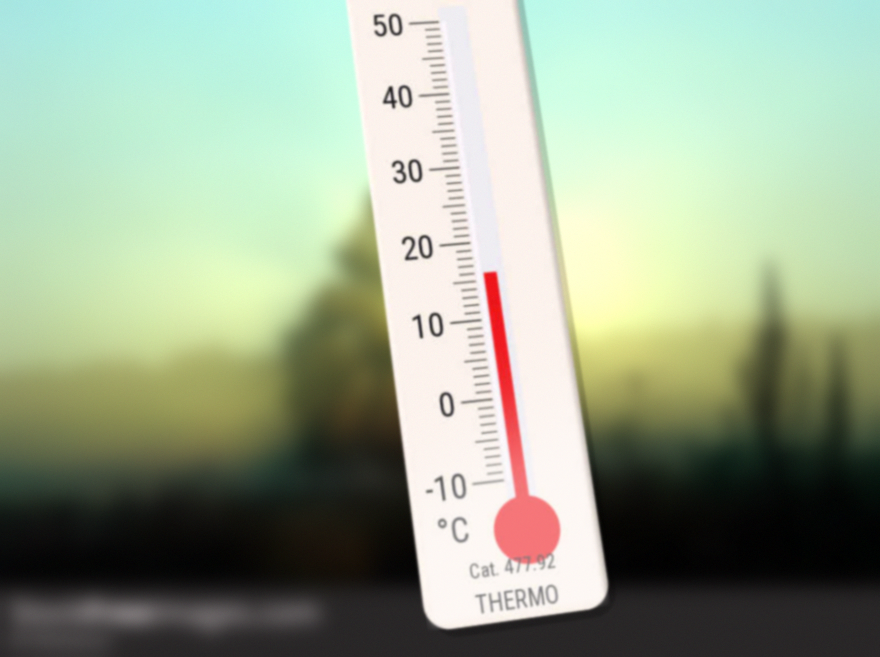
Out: **16** °C
